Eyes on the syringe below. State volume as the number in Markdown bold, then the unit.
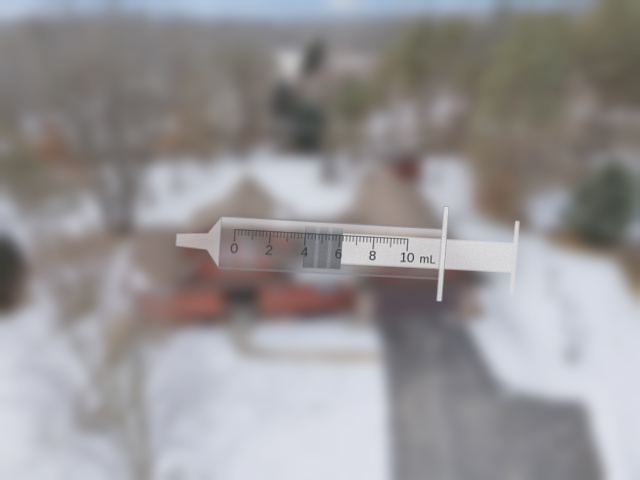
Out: **4** mL
